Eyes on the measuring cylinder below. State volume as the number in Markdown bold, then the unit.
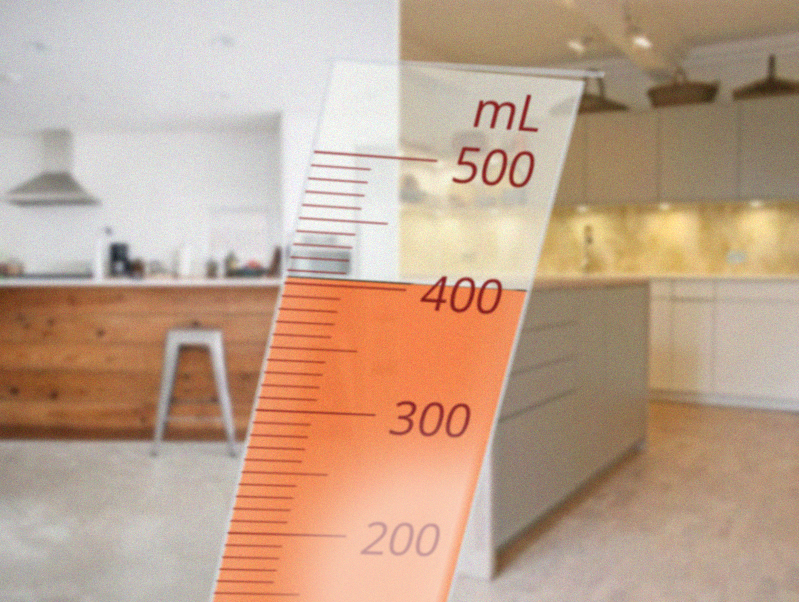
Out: **405** mL
